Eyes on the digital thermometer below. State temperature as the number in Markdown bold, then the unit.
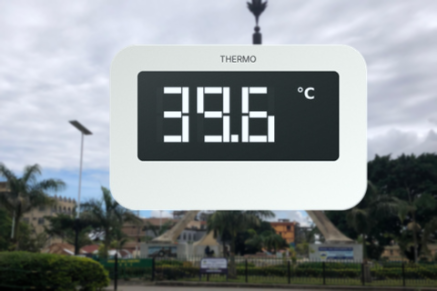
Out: **39.6** °C
